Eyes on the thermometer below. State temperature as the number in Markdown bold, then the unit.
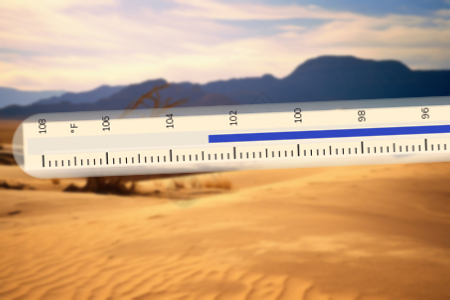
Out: **102.8** °F
